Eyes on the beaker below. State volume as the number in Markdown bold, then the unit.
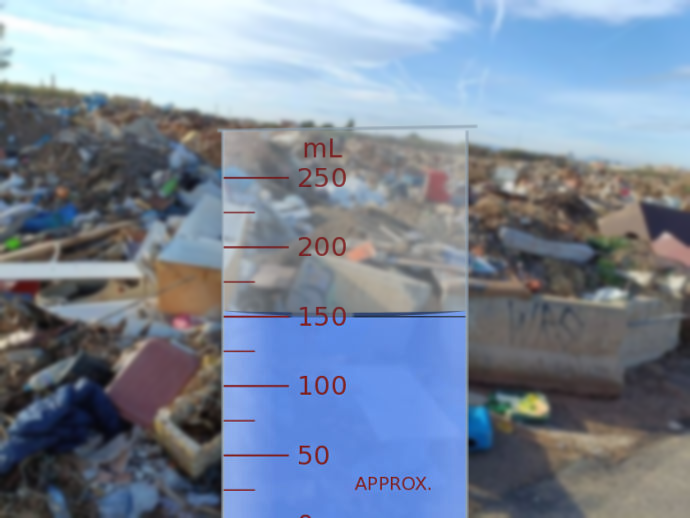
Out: **150** mL
